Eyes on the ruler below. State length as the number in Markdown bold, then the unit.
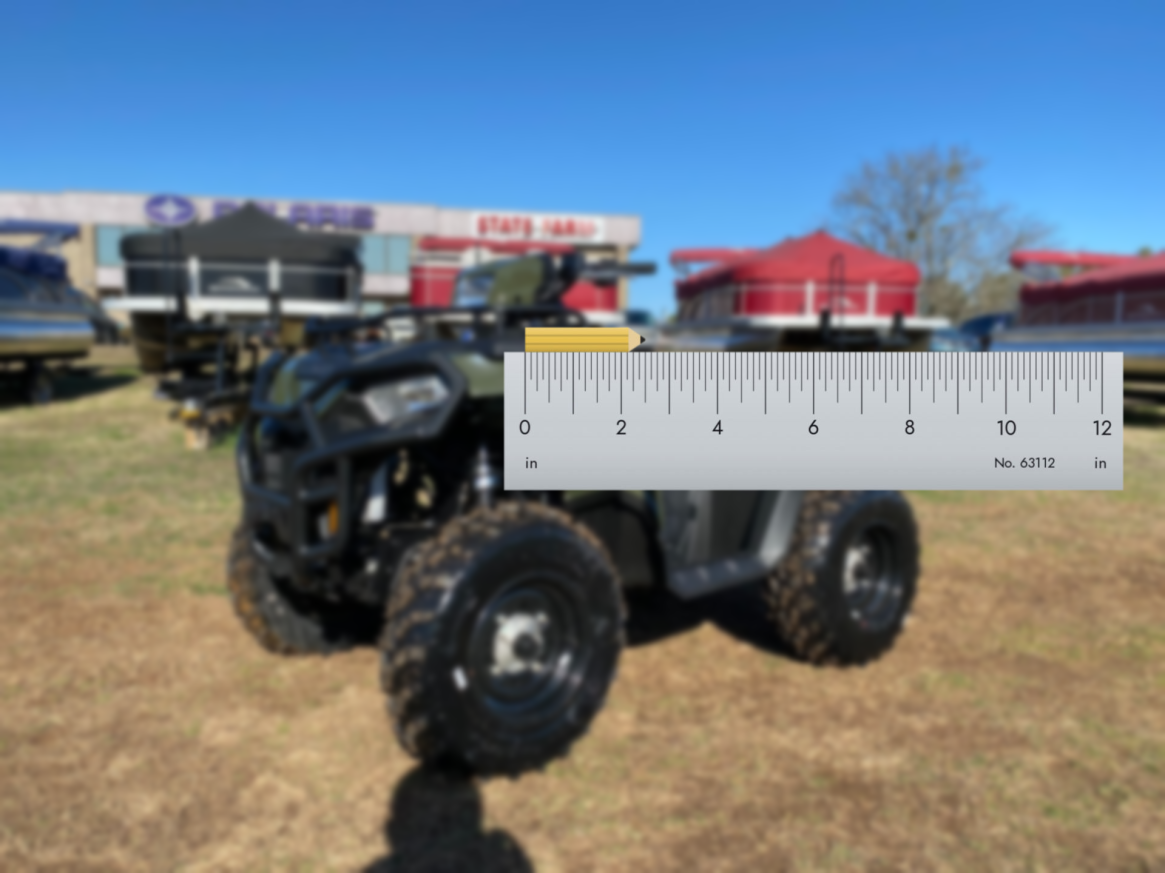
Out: **2.5** in
